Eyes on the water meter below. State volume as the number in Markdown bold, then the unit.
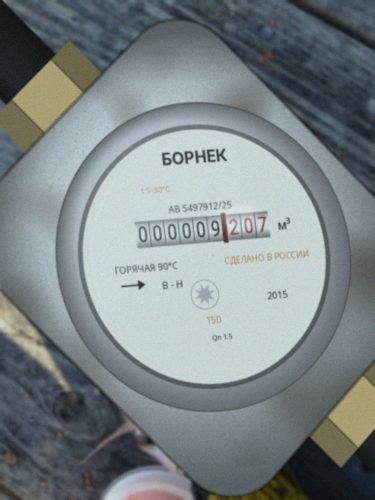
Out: **9.207** m³
